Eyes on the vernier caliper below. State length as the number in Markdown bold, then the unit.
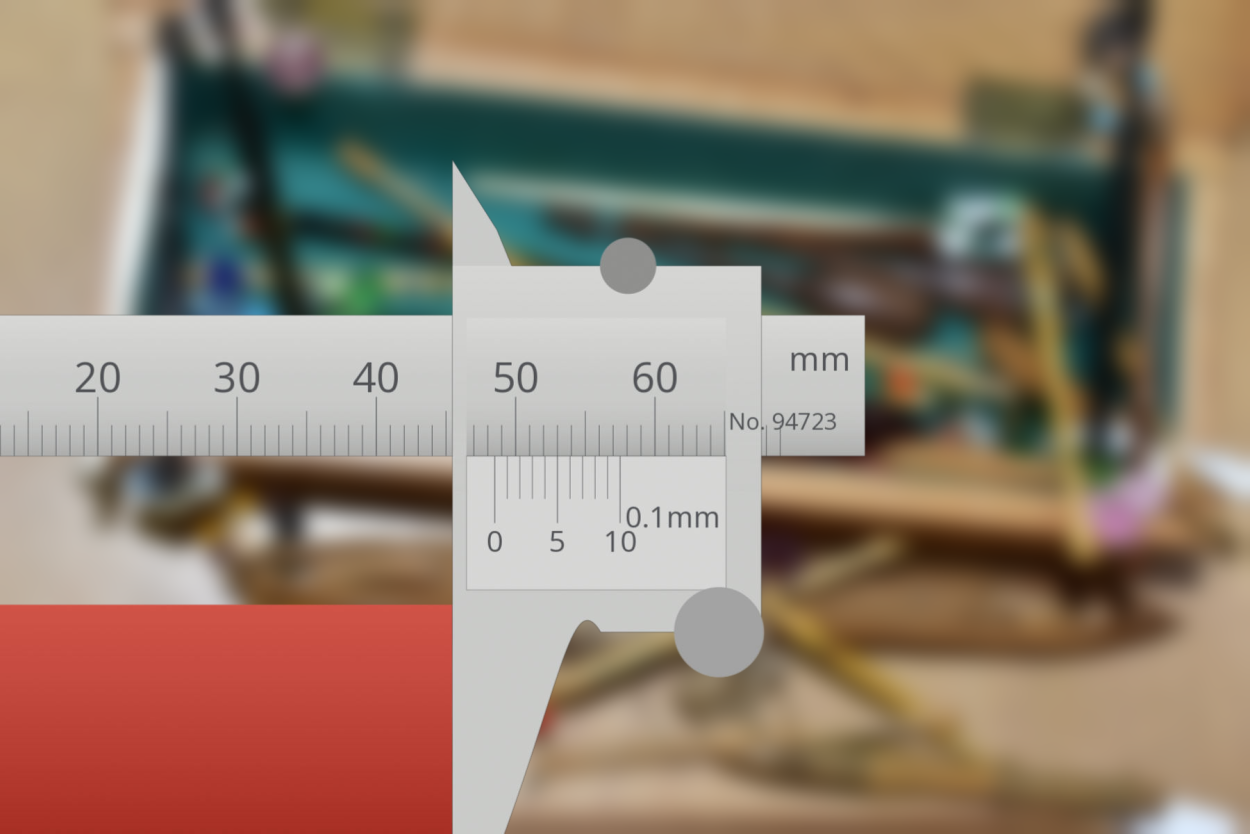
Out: **48.5** mm
